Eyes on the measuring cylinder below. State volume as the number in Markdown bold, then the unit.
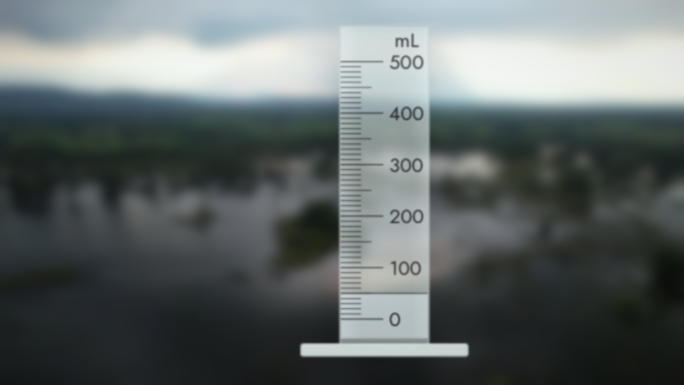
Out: **50** mL
